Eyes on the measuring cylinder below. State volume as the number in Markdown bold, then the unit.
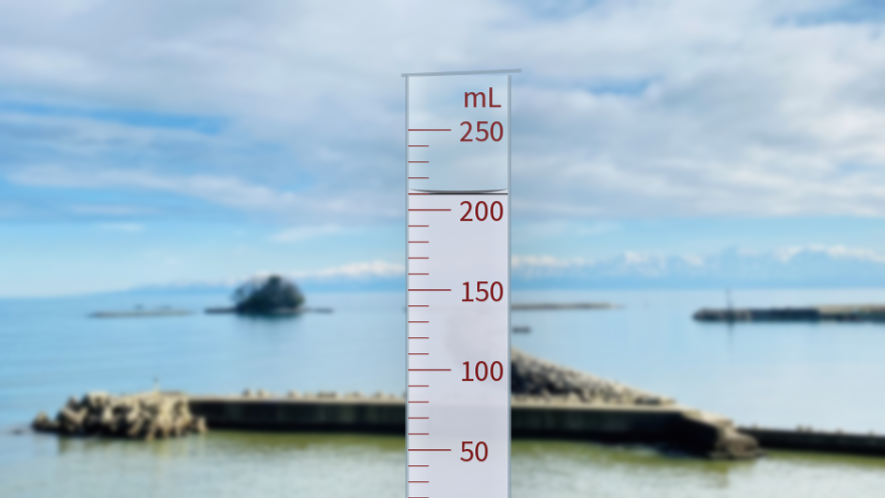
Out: **210** mL
